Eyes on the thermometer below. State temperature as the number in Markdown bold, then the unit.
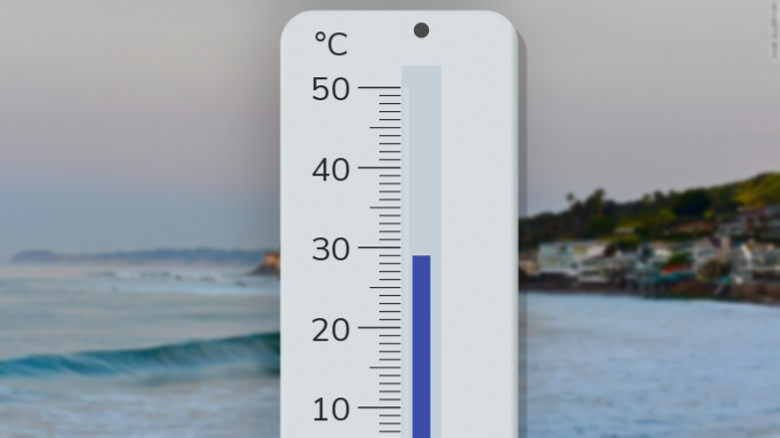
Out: **29** °C
